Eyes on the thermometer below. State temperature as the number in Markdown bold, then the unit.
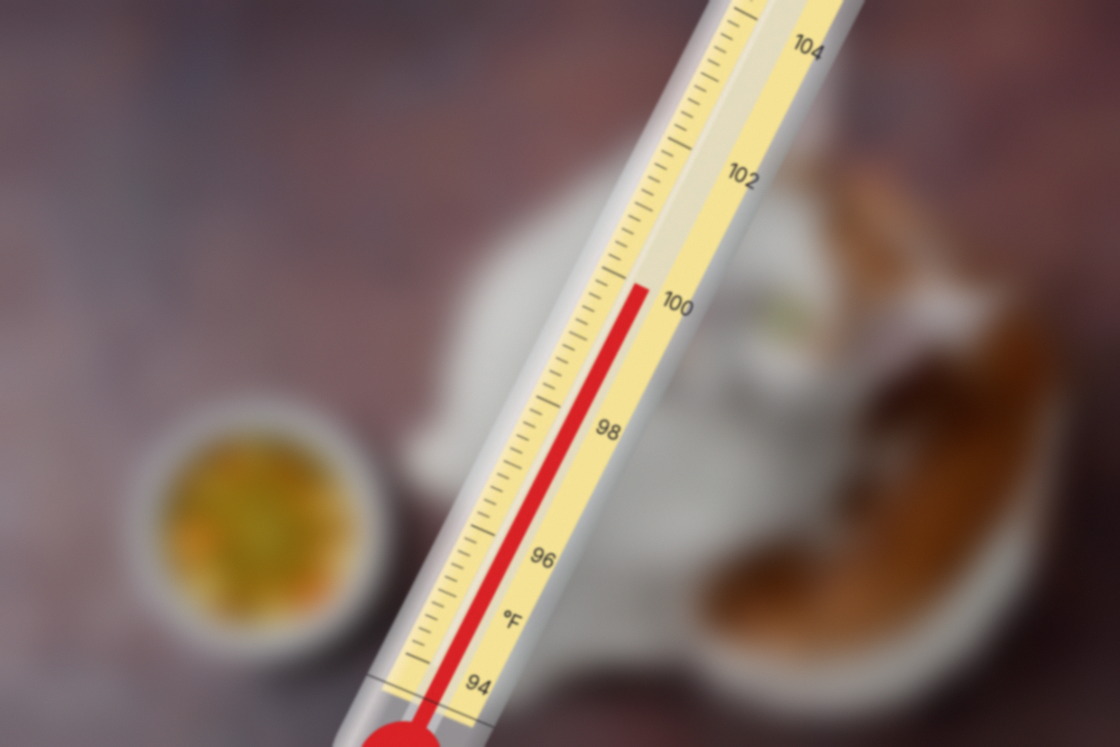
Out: **100** °F
